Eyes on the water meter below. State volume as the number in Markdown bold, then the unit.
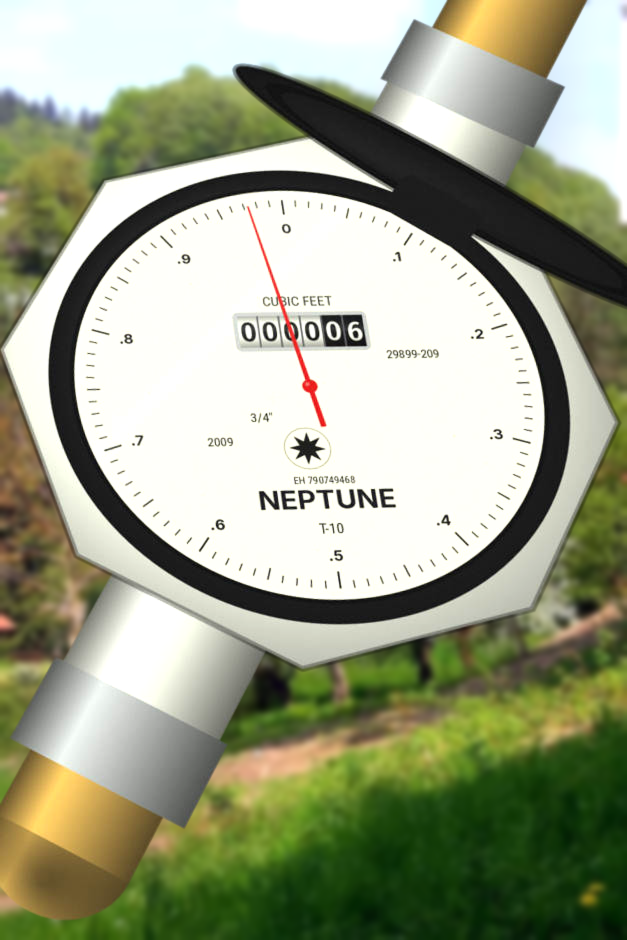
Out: **5.97** ft³
